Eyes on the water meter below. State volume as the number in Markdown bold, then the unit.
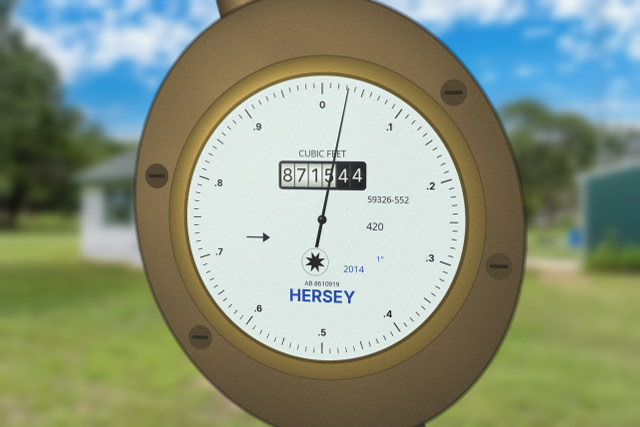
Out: **871544.03** ft³
